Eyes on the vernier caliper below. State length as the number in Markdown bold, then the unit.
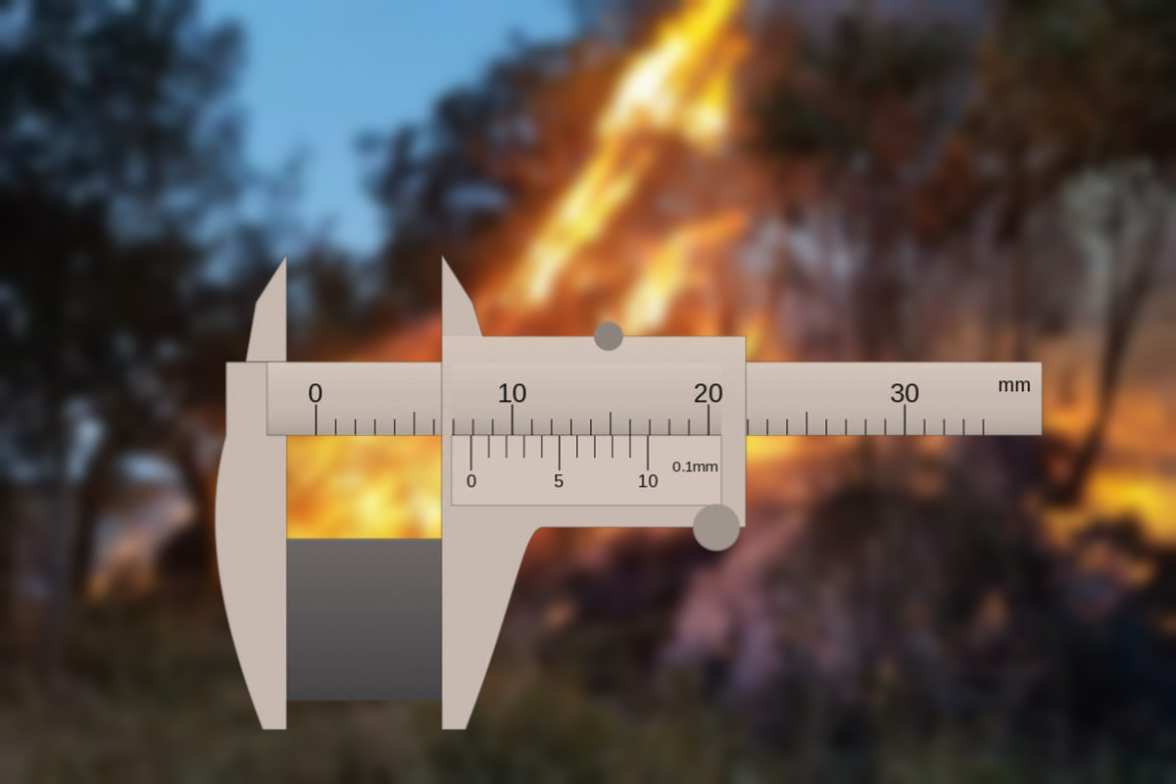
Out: **7.9** mm
